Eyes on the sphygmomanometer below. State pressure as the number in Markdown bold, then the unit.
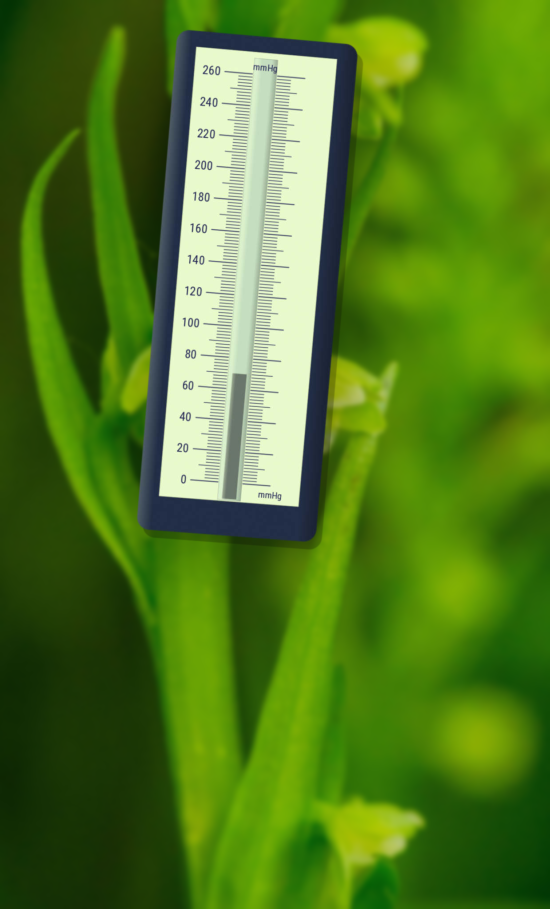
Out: **70** mmHg
